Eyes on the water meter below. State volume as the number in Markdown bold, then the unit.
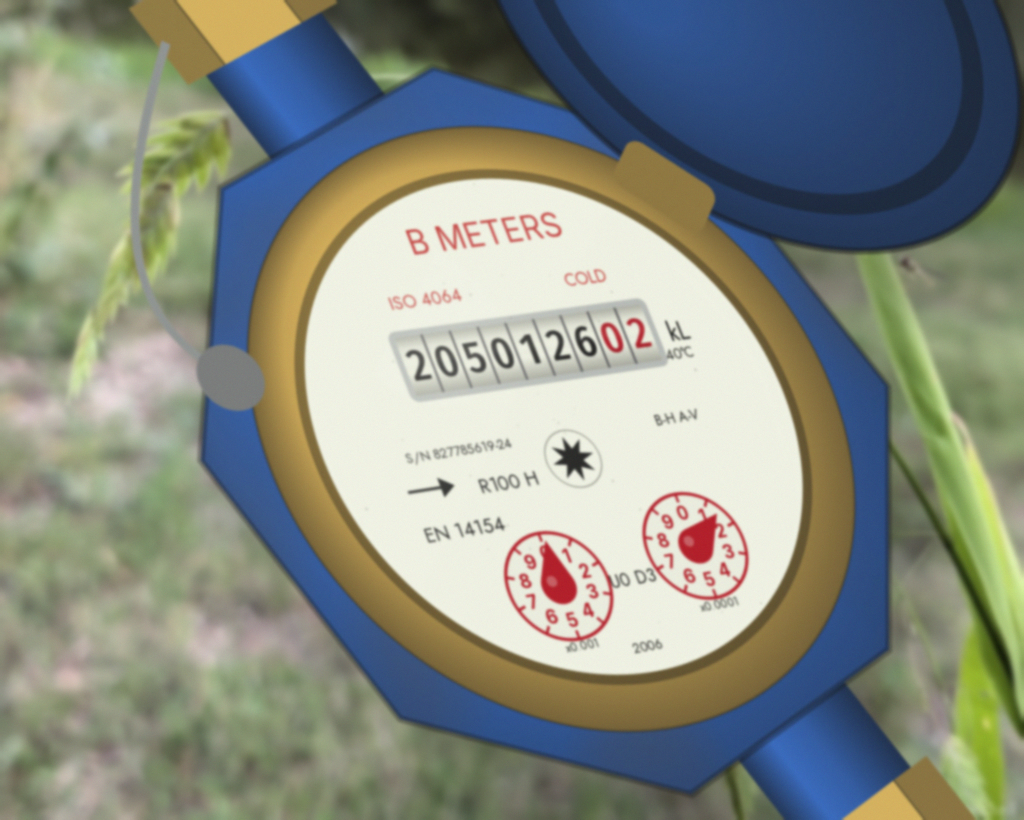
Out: **2050126.0201** kL
